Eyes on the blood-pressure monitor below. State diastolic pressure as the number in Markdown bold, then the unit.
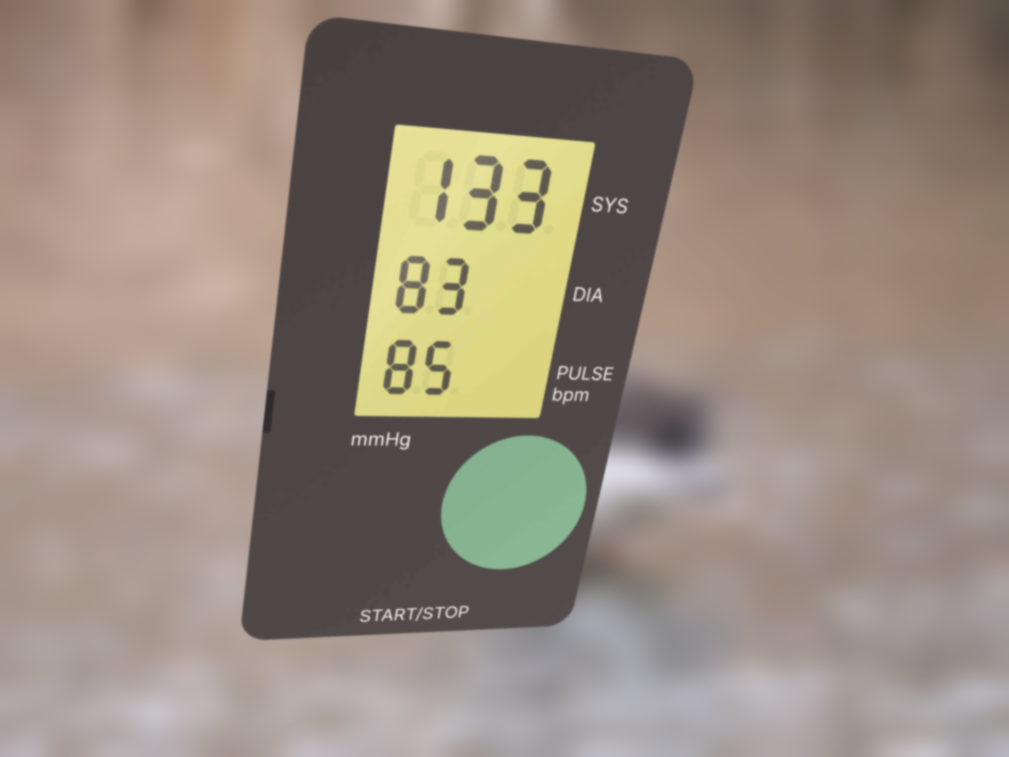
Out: **83** mmHg
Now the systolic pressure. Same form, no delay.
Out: **133** mmHg
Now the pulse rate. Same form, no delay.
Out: **85** bpm
